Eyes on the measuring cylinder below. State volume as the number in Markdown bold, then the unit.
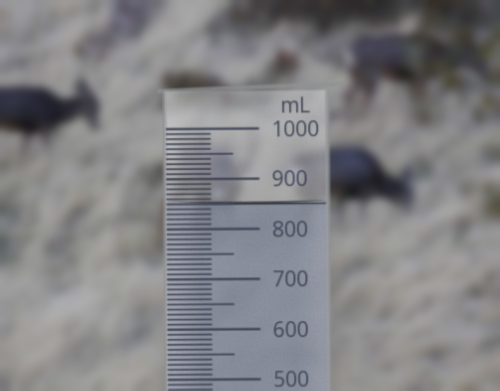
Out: **850** mL
